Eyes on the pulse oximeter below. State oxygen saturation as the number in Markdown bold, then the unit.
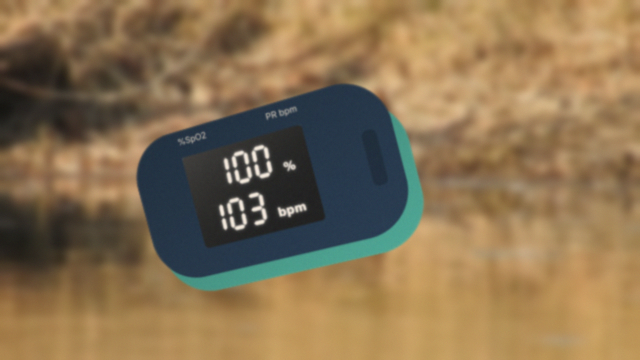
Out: **100** %
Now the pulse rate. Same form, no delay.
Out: **103** bpm
